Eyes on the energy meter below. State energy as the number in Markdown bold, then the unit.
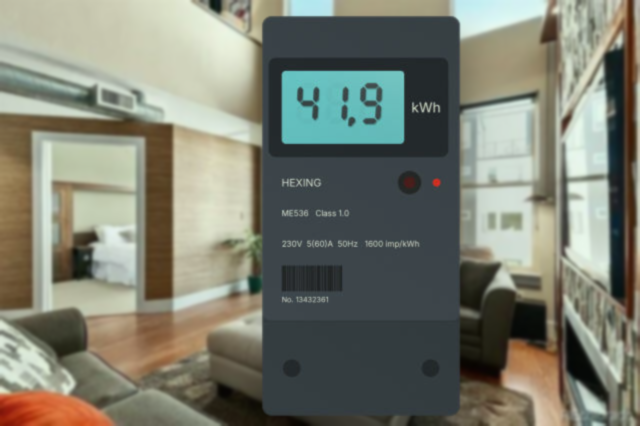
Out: **41.9** kWh
